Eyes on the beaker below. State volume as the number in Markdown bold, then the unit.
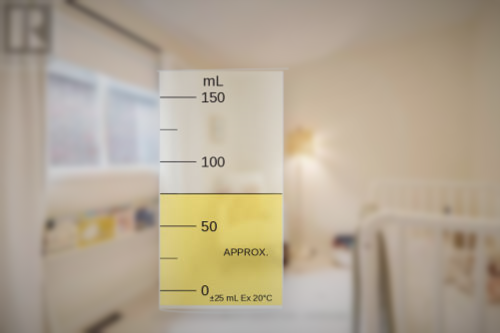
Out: **75** mL
